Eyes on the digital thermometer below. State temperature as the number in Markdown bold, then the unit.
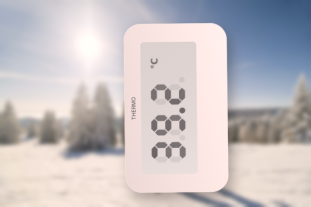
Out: **39.2** °C
